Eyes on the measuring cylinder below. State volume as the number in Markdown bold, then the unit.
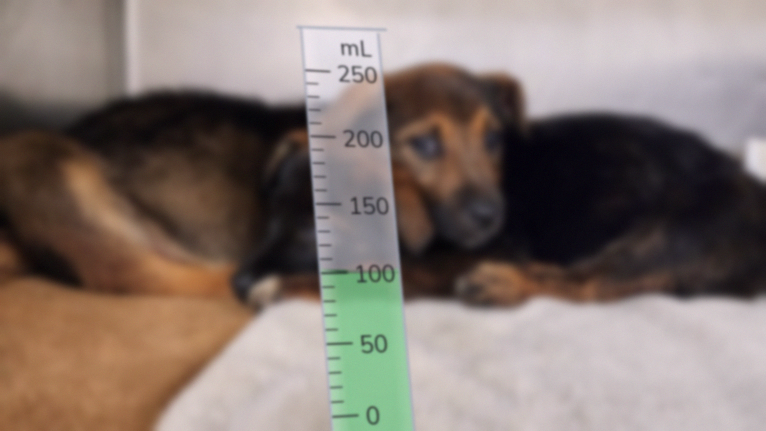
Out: **100** mL
